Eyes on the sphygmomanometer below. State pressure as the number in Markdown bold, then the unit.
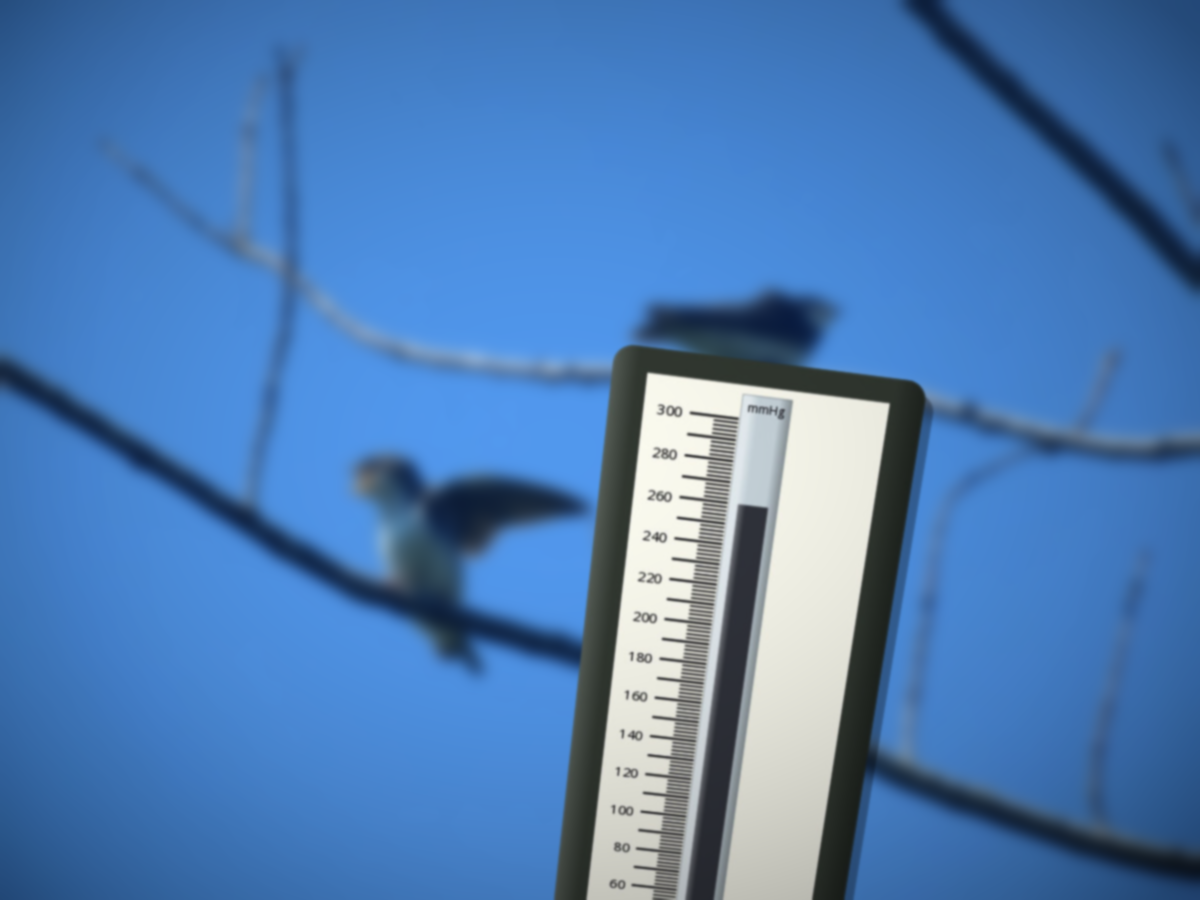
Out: **260** mmHg
